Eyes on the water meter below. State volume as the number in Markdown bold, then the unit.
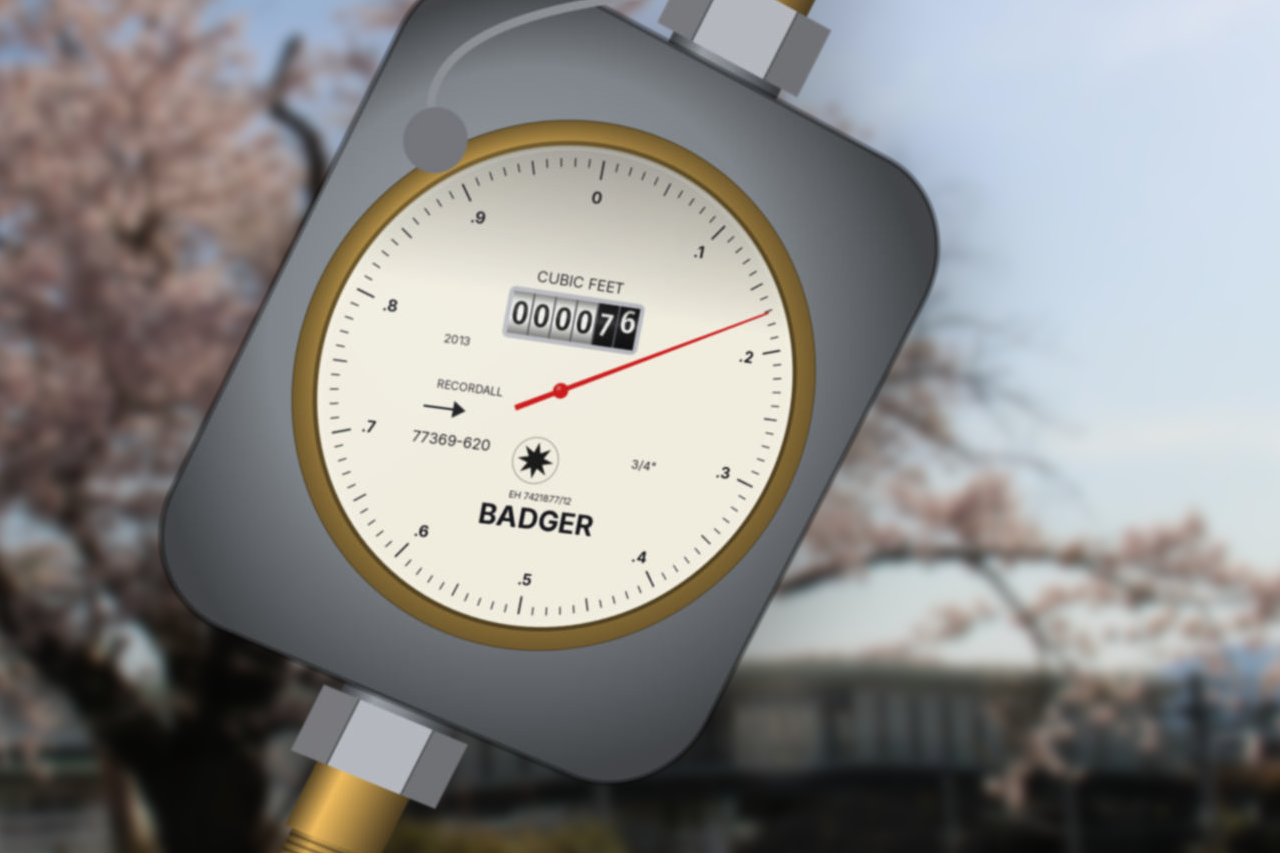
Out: **76.17** ft³
